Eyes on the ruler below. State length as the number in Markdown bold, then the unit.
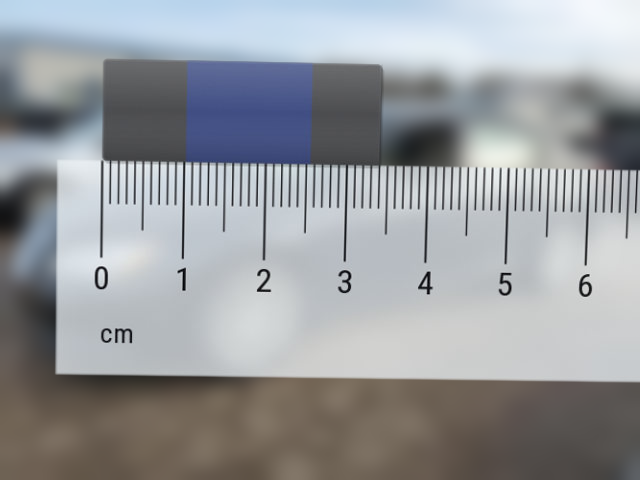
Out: **3.4** cm
